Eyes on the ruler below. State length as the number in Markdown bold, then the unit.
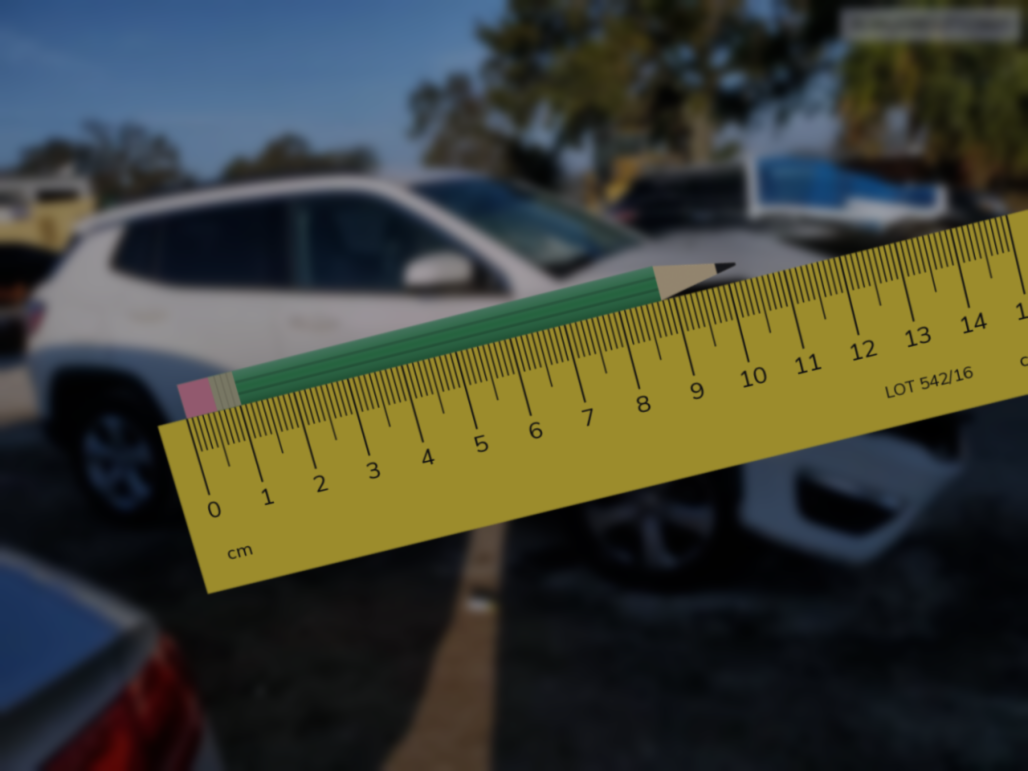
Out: **10.2** cm
